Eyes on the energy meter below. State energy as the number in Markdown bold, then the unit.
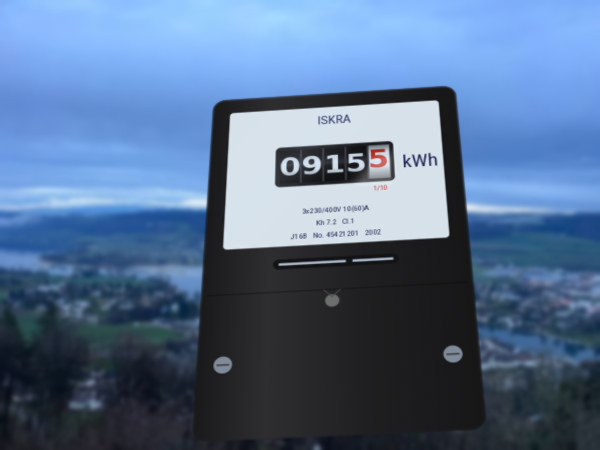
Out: **915.5** kWh
